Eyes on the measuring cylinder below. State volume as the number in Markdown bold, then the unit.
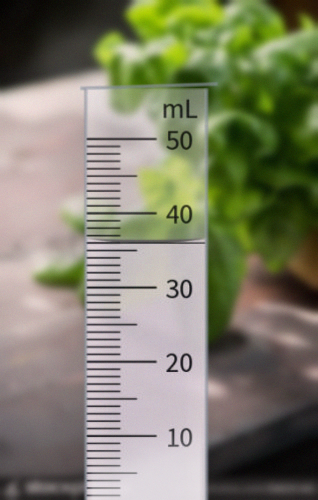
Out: **36** mL
